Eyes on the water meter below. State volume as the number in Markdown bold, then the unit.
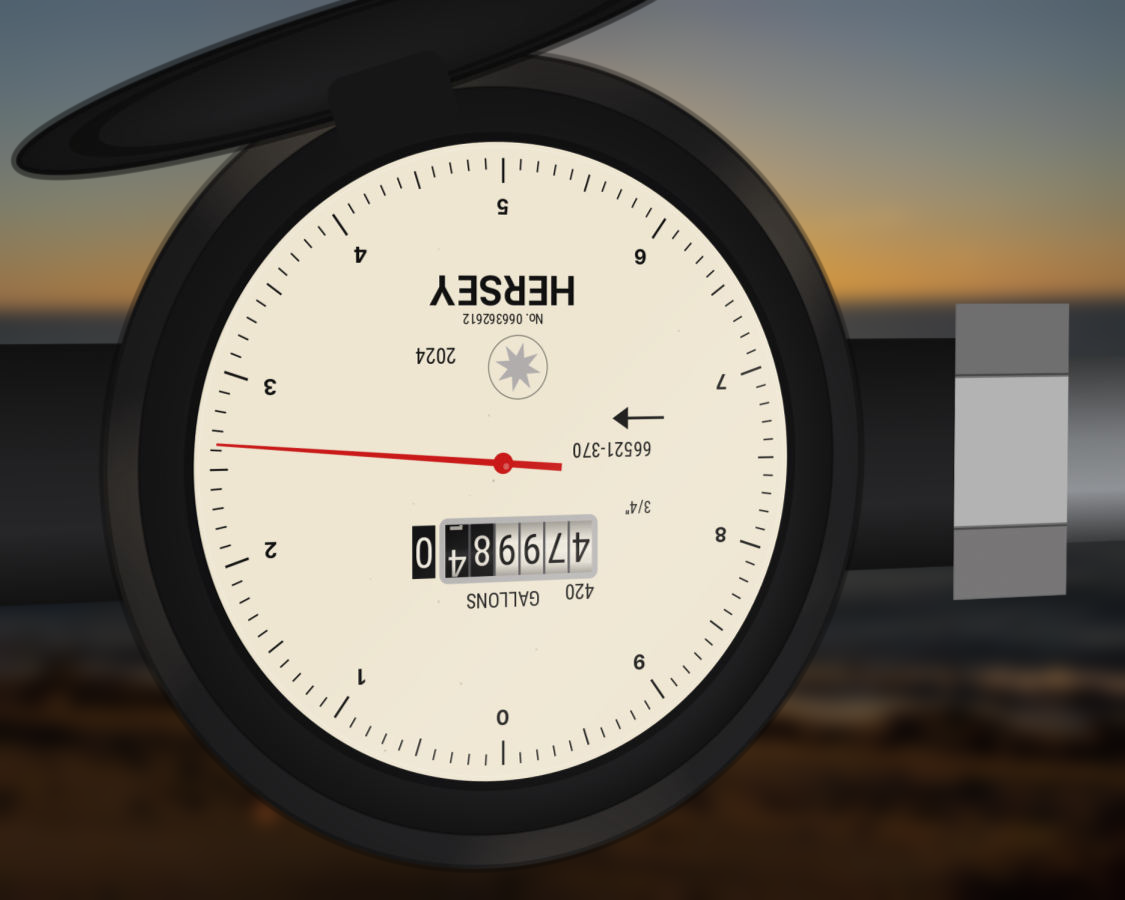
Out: **4799842.6** gal
